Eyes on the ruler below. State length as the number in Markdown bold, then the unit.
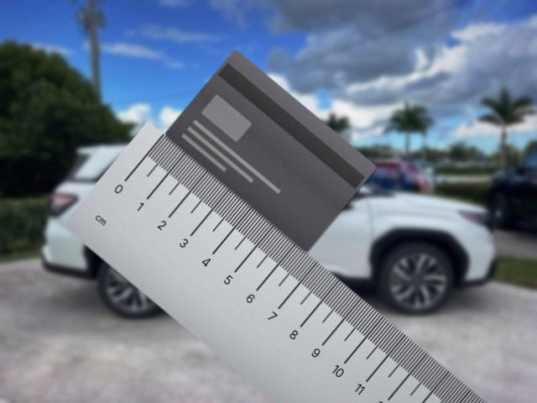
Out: **6.5** cm
